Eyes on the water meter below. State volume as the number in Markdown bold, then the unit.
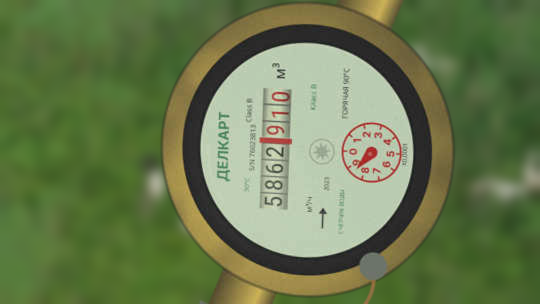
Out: **5862.9098** m³
